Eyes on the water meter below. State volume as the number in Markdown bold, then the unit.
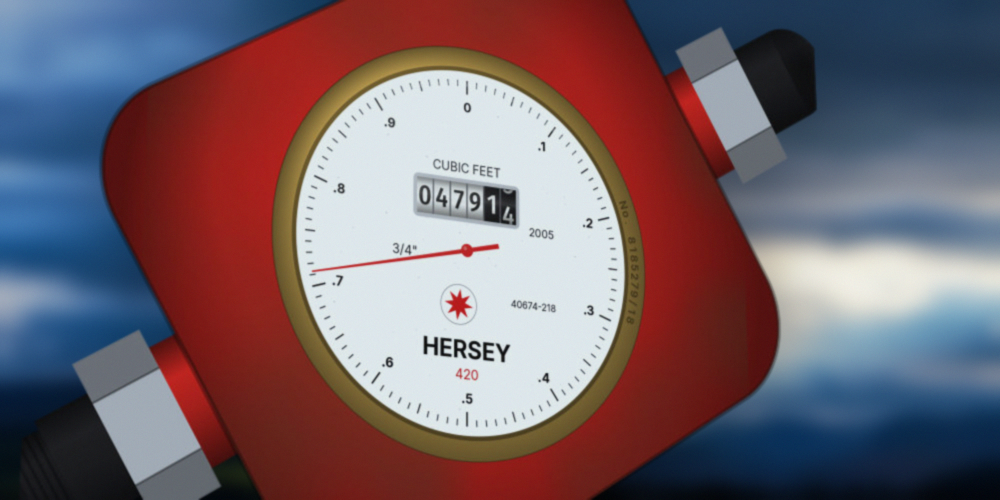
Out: **47913.71** ft³
